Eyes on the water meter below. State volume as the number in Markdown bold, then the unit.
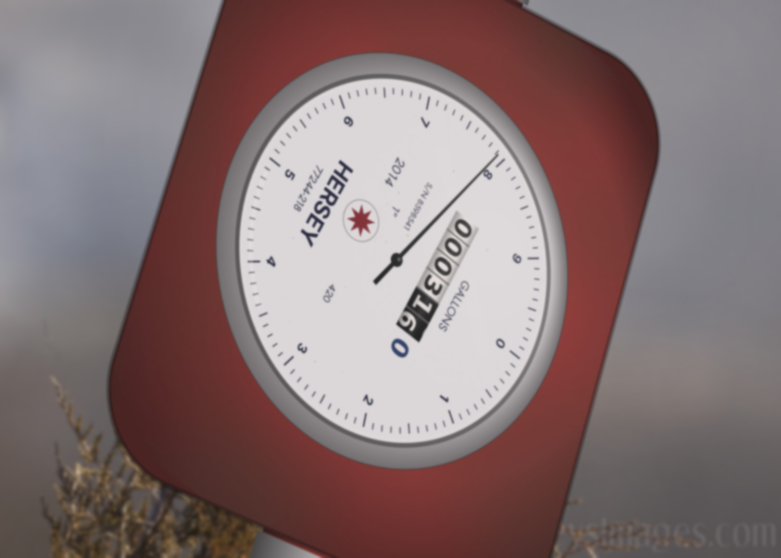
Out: **3157.9** gal
